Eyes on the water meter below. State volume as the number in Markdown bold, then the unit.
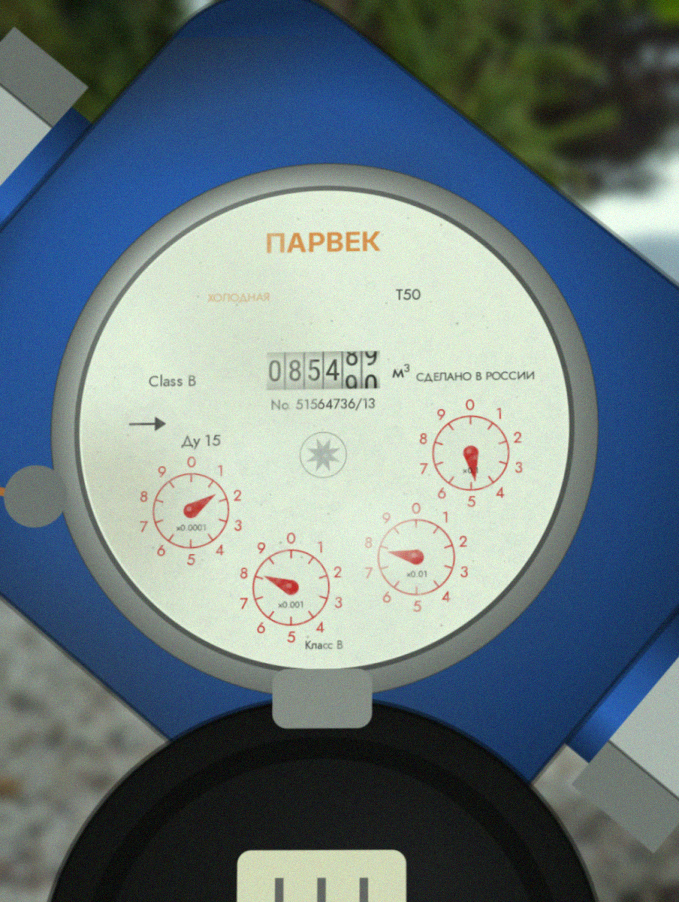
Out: **85489.4781** m³
